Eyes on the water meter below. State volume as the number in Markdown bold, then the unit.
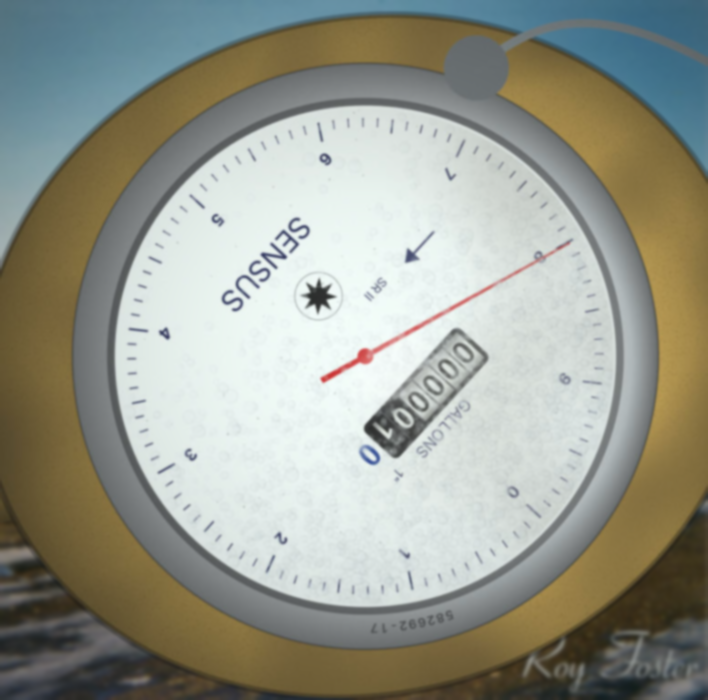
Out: **8.0** gal
